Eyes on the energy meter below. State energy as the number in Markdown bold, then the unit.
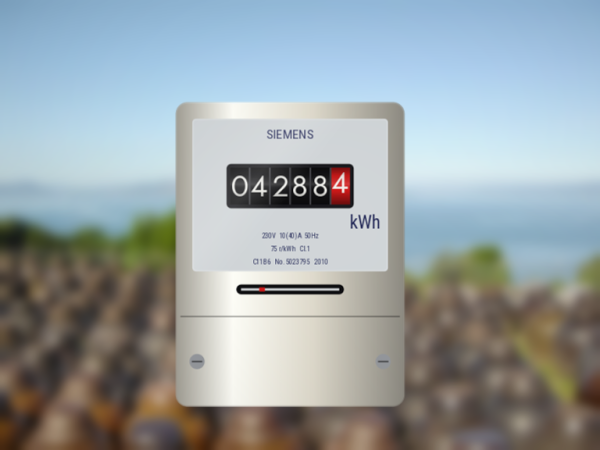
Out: **4288.4** kWh
